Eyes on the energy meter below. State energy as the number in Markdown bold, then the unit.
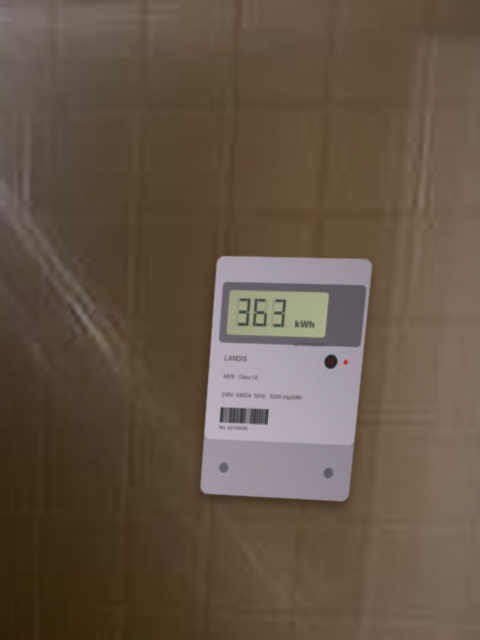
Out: **363** kWh
